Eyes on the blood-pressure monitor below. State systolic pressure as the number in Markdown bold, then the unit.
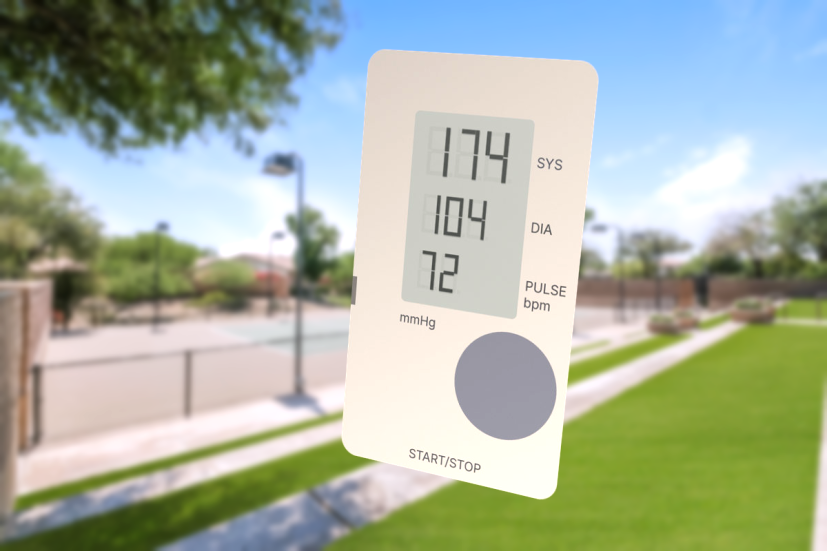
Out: **174** mmHg
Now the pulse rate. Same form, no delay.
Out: **72** bpm
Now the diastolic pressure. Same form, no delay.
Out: **104** mmHg
